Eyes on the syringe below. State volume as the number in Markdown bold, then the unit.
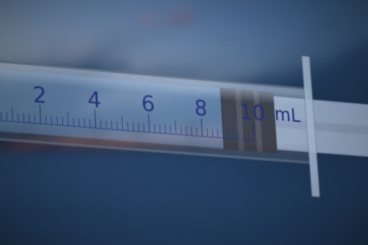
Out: **8.8** mL
